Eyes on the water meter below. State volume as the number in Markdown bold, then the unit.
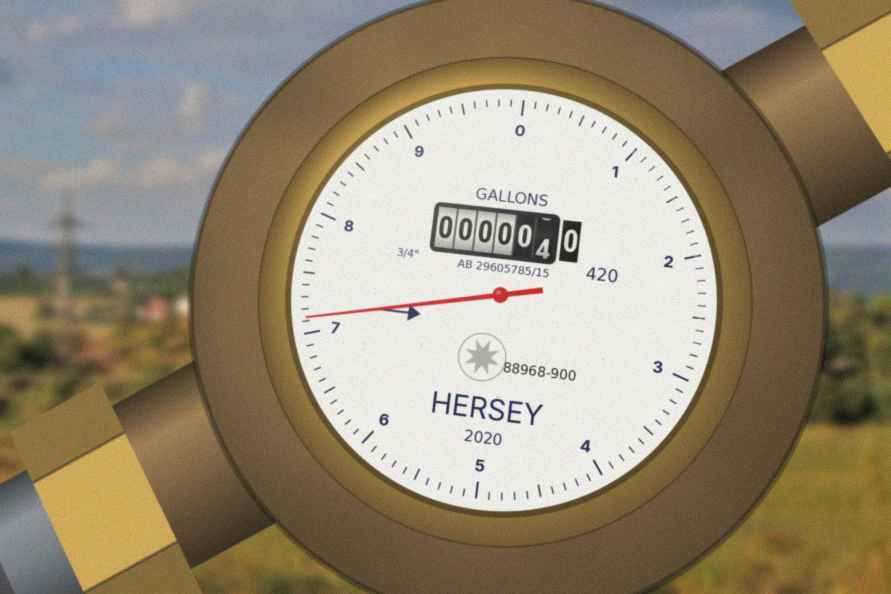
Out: **37.1** gal
